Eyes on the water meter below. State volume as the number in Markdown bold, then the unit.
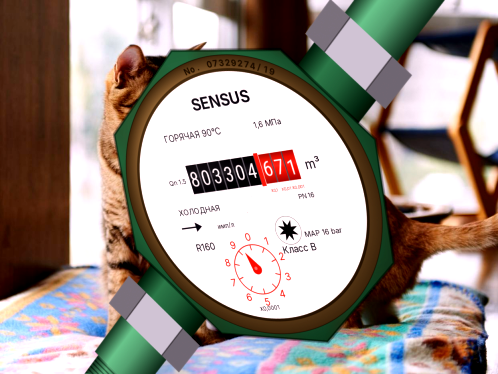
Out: **803304.6709** m³
